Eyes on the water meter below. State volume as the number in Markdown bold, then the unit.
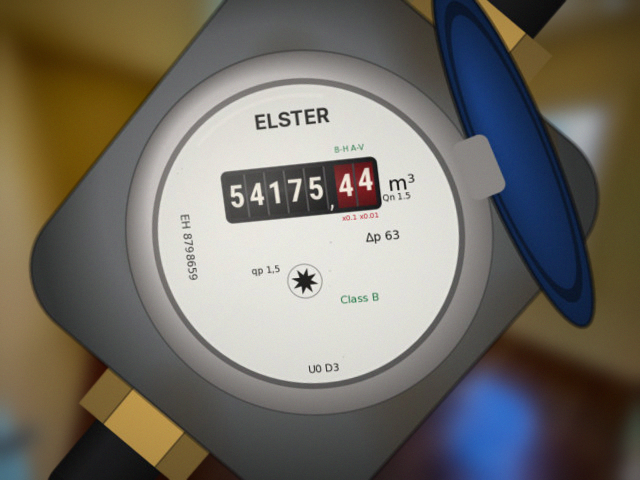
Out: **54175.44** m³
